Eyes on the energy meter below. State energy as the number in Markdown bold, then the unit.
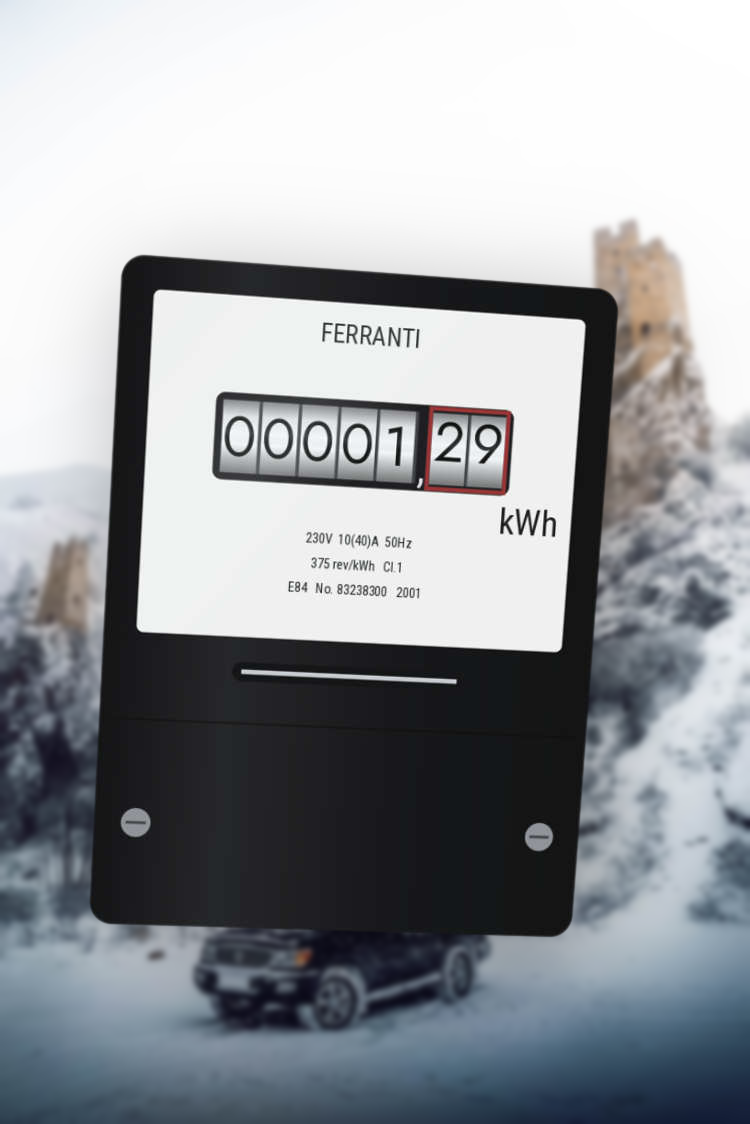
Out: **1.29** kWh
